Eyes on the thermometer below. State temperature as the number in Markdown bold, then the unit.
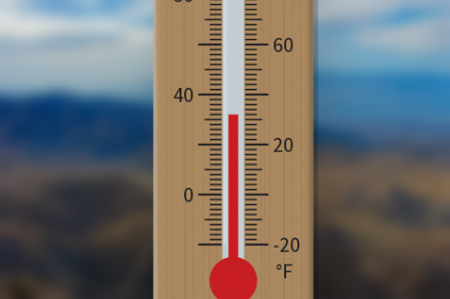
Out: **32** °F
